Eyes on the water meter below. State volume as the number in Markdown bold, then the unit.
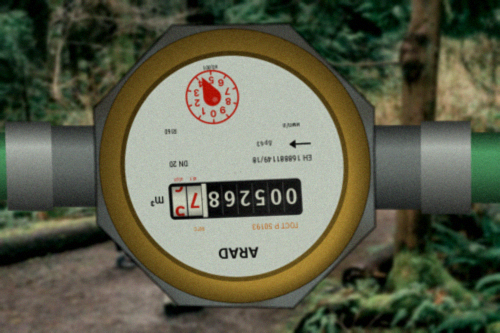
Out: **5268.754** m³
